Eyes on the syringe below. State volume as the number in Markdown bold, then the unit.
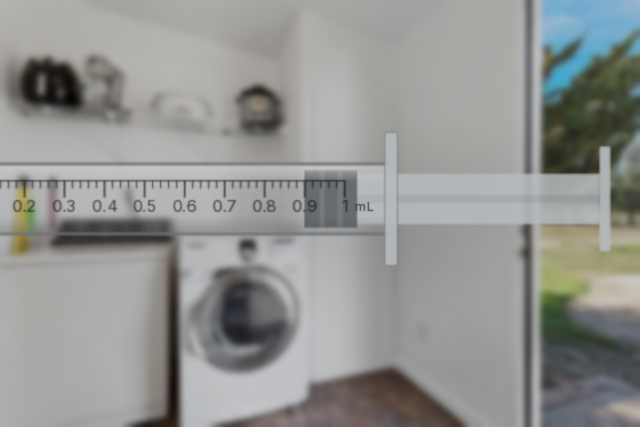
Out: **0.9** mL
